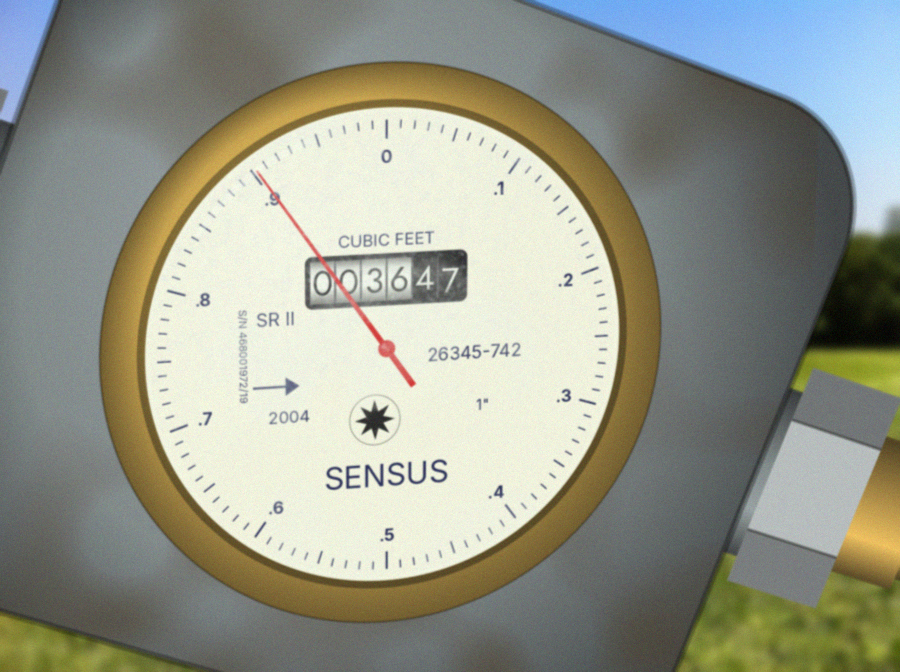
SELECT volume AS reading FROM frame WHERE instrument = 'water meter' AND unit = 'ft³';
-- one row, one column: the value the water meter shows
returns 3646.90 ft³
